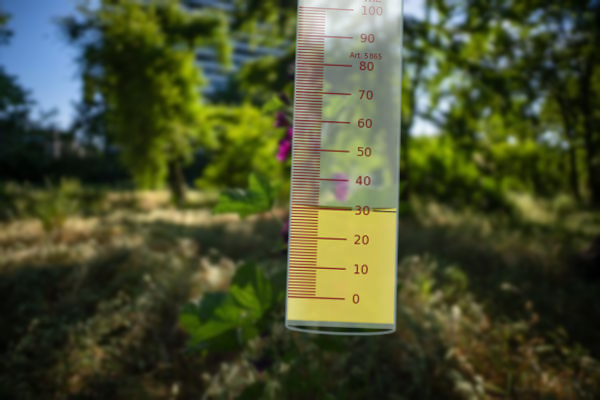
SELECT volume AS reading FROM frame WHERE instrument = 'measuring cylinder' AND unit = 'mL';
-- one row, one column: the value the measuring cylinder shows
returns 30 mL
